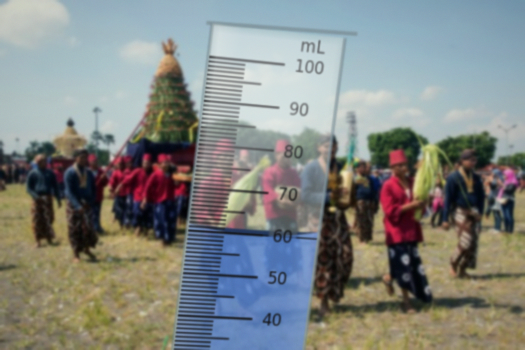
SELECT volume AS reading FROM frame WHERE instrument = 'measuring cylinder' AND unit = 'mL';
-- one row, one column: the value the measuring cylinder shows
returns 60 mL
